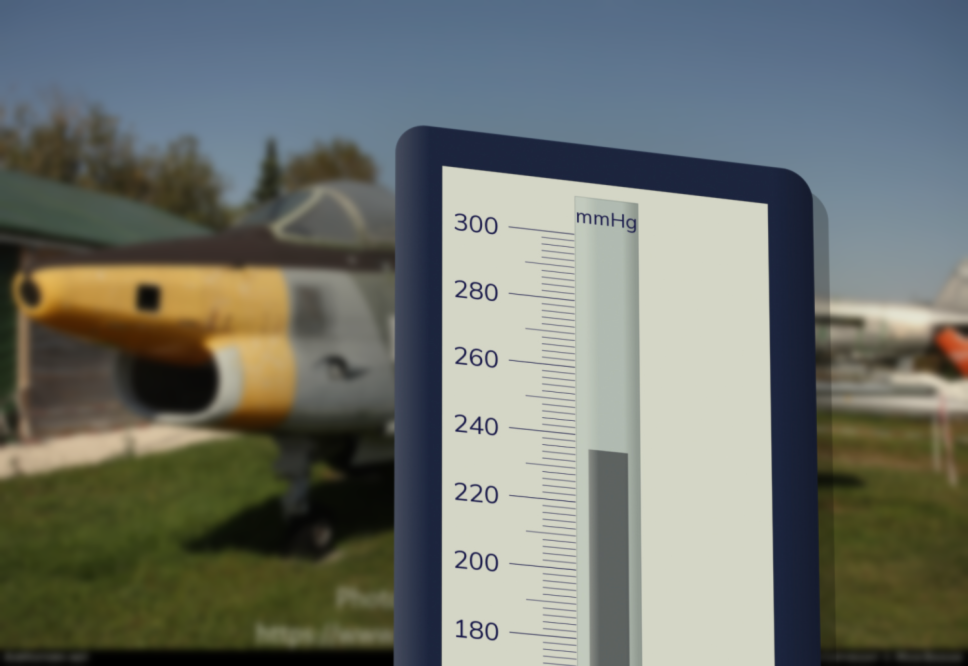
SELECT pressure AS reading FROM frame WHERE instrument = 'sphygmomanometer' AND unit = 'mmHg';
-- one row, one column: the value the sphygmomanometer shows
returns 236 mmHg
